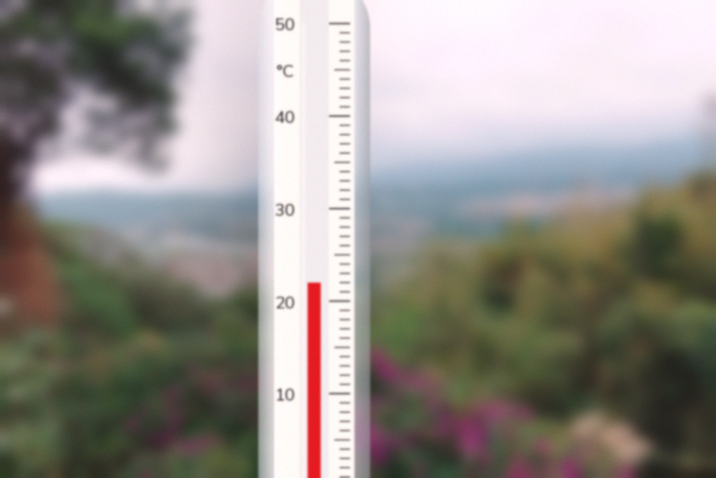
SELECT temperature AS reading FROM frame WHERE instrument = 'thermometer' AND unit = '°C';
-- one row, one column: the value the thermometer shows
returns 22 °C
